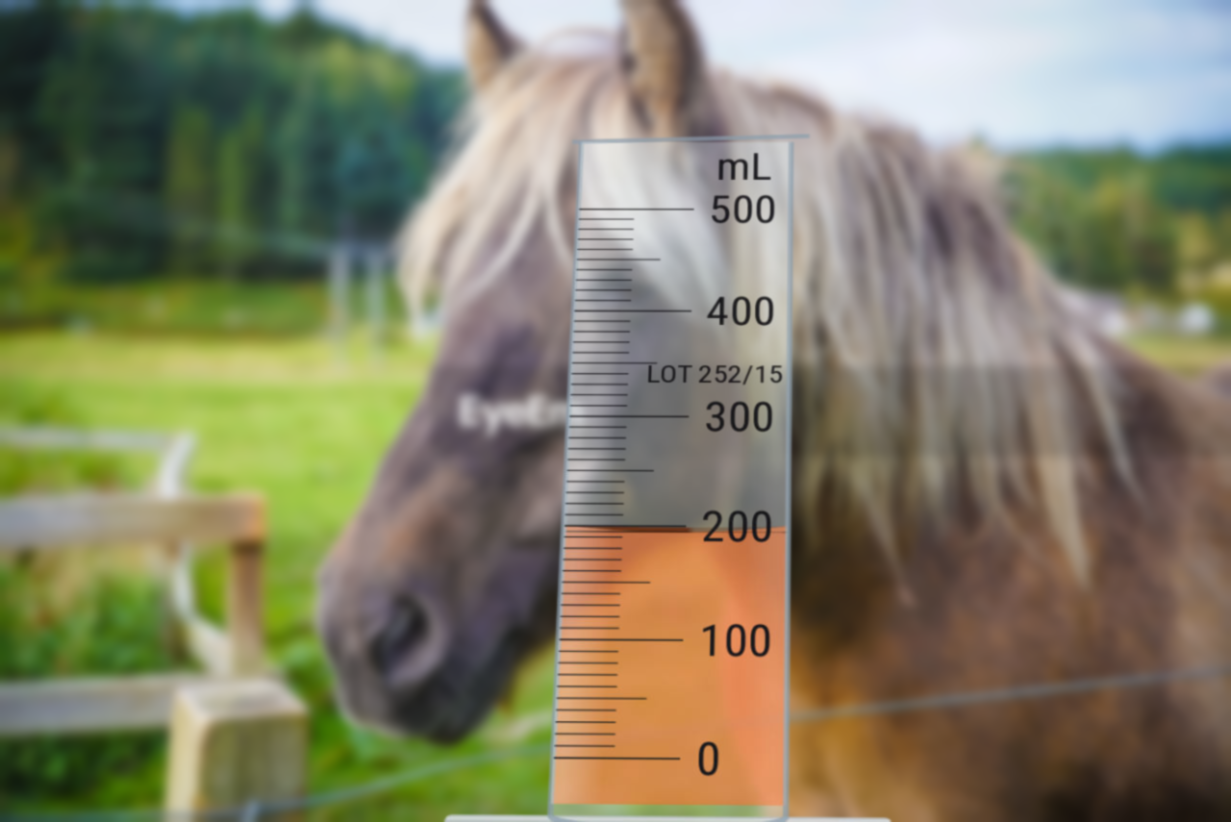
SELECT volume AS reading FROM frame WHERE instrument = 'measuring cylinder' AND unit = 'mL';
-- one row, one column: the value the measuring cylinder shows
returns 195 mL
